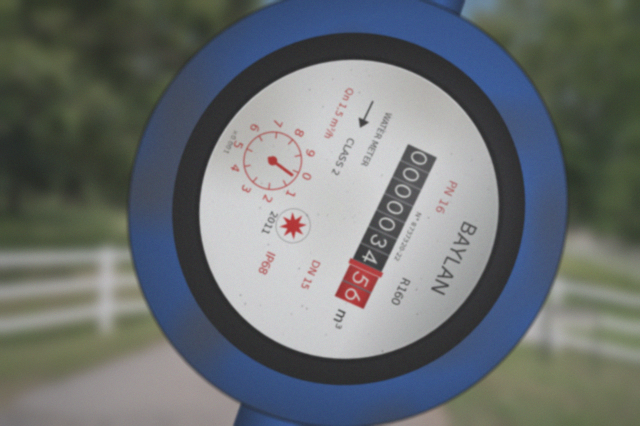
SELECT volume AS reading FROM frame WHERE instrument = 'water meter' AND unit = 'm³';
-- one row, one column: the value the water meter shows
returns 34.560 m³
